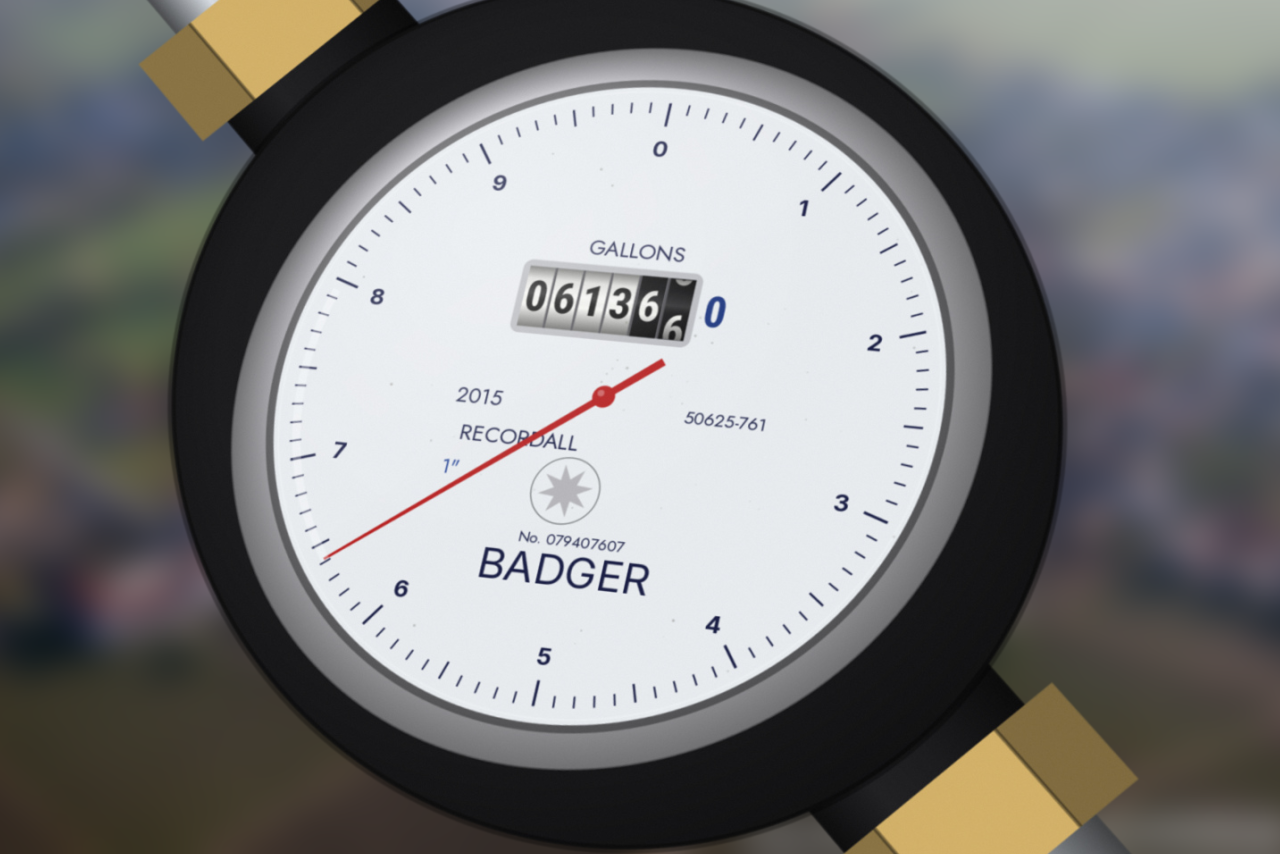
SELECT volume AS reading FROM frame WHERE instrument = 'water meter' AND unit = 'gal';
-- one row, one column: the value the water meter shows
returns 613656.4 gal
